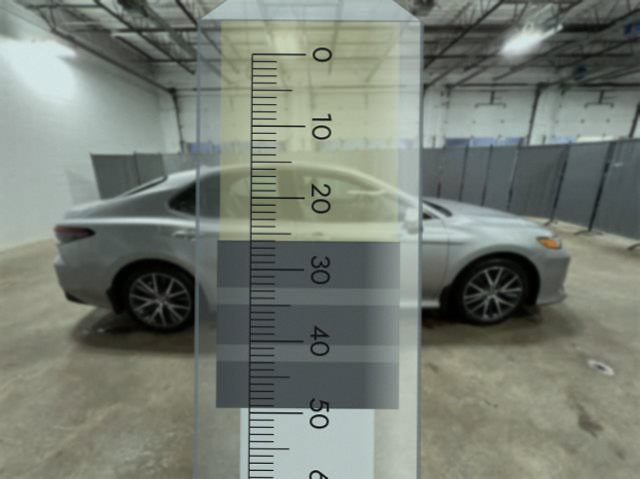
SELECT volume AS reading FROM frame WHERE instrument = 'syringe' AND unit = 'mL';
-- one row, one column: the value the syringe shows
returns 26 mL
